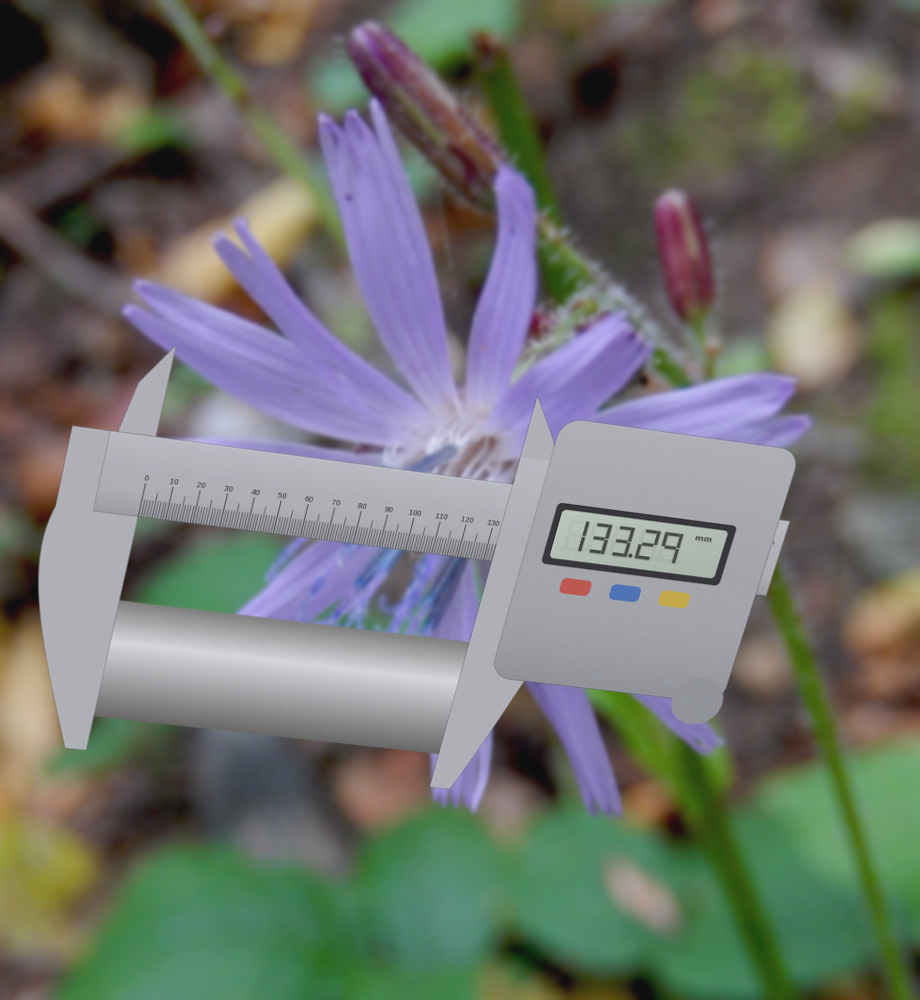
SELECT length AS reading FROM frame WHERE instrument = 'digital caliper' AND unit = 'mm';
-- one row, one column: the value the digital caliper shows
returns 133.29 mm
